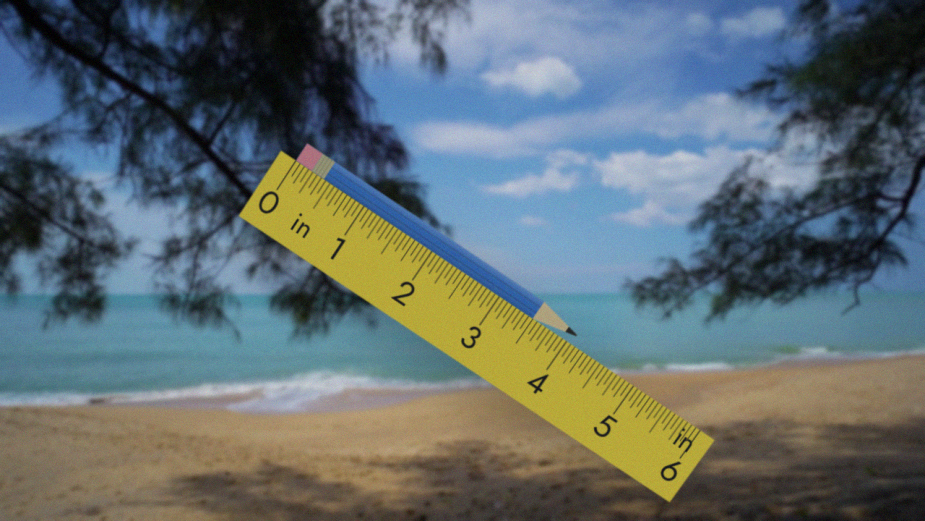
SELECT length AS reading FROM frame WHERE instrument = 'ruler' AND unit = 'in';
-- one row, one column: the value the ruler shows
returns 4.0625 in
